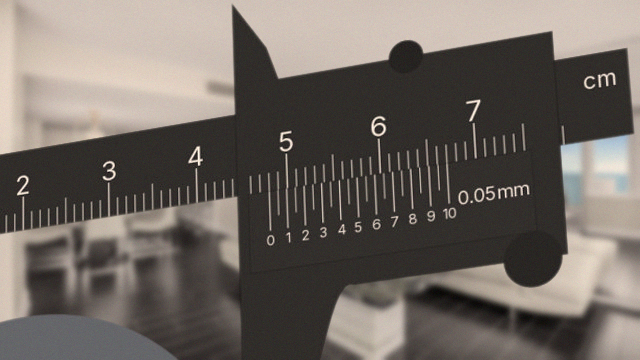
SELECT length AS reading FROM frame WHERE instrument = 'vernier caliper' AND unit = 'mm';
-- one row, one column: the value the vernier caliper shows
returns 48.0 mm
